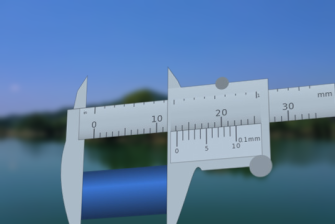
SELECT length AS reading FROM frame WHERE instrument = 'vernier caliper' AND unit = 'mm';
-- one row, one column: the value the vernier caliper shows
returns 13.2 mm
